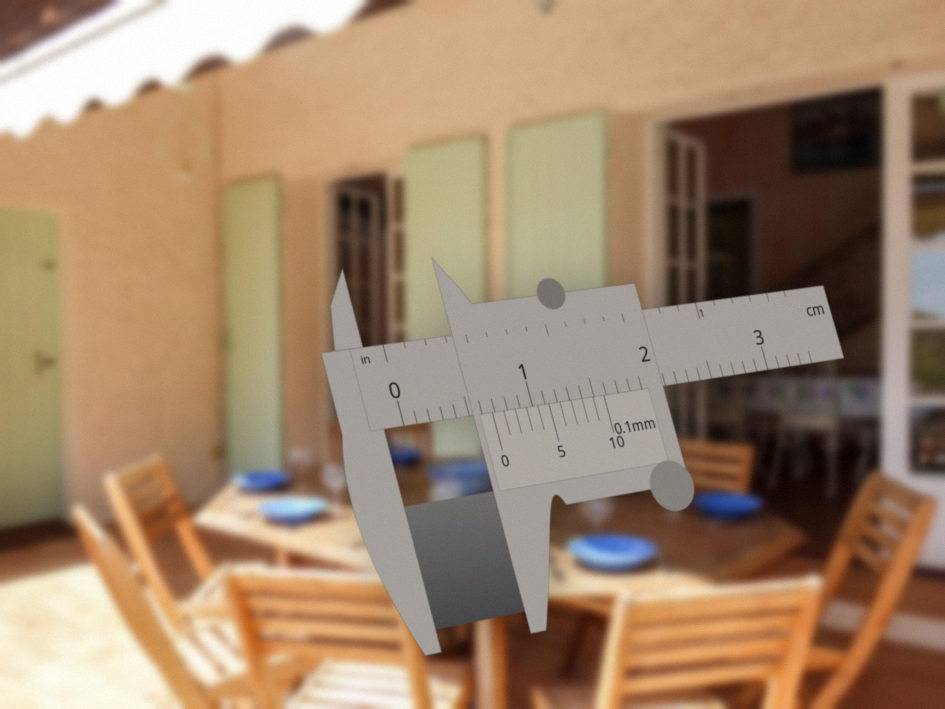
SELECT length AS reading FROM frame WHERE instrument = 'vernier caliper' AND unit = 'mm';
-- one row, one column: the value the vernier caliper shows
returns 6.8 mm
